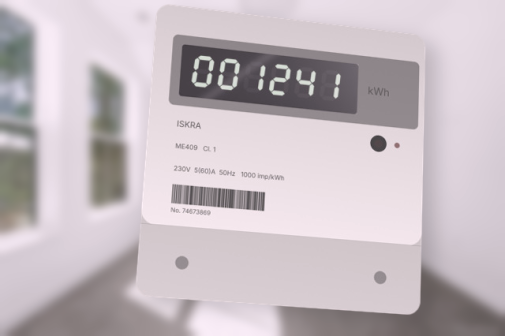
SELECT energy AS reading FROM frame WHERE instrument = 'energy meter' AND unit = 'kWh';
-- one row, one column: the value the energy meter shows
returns 1241 kWh
